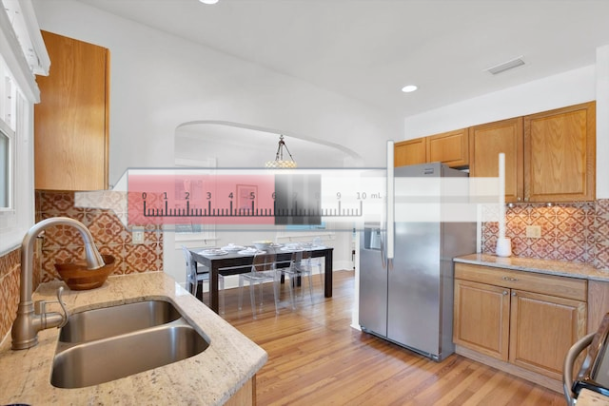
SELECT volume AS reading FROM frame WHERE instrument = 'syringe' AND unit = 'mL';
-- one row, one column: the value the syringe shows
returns 6 mL
